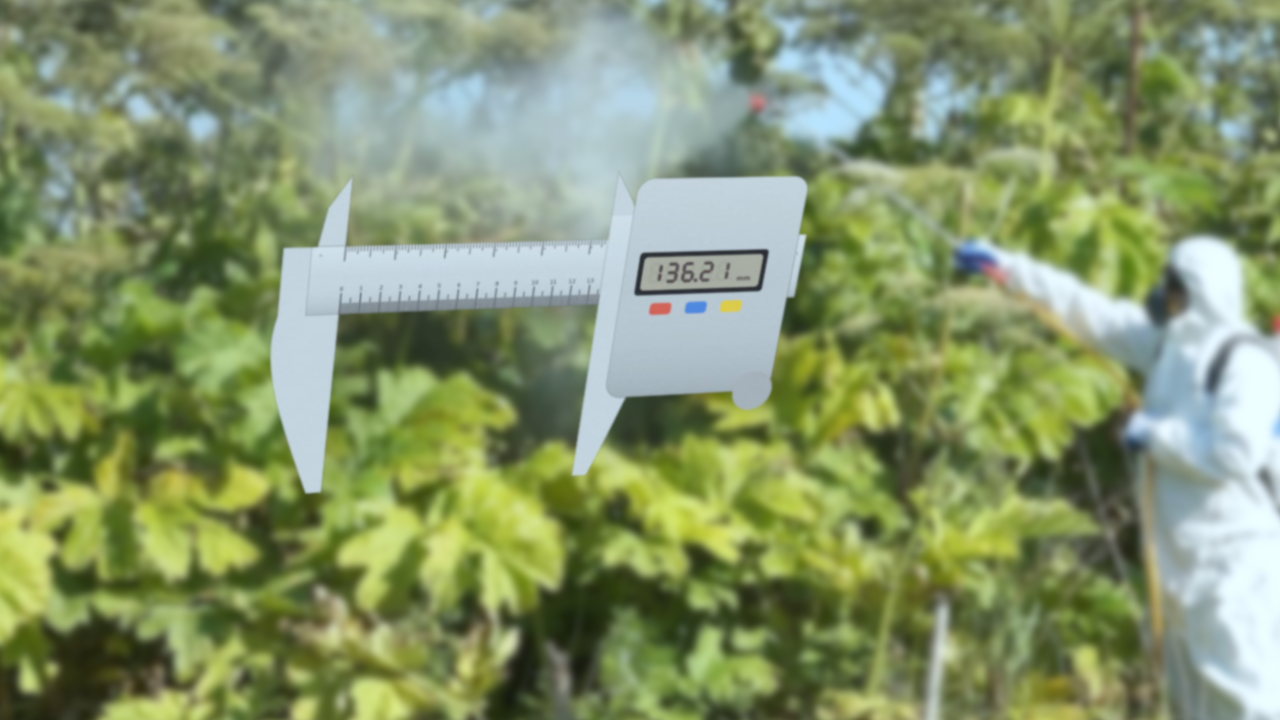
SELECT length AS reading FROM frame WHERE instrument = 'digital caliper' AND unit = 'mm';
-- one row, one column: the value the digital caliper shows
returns 136.21 mm
